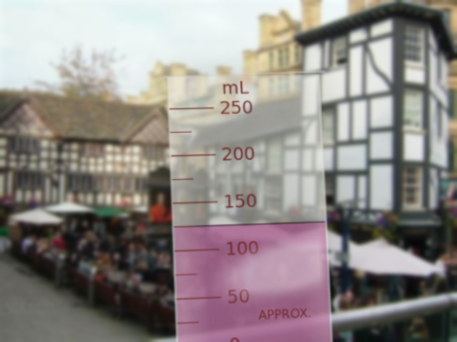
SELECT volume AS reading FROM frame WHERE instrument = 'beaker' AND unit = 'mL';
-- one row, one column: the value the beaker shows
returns 125 mL
